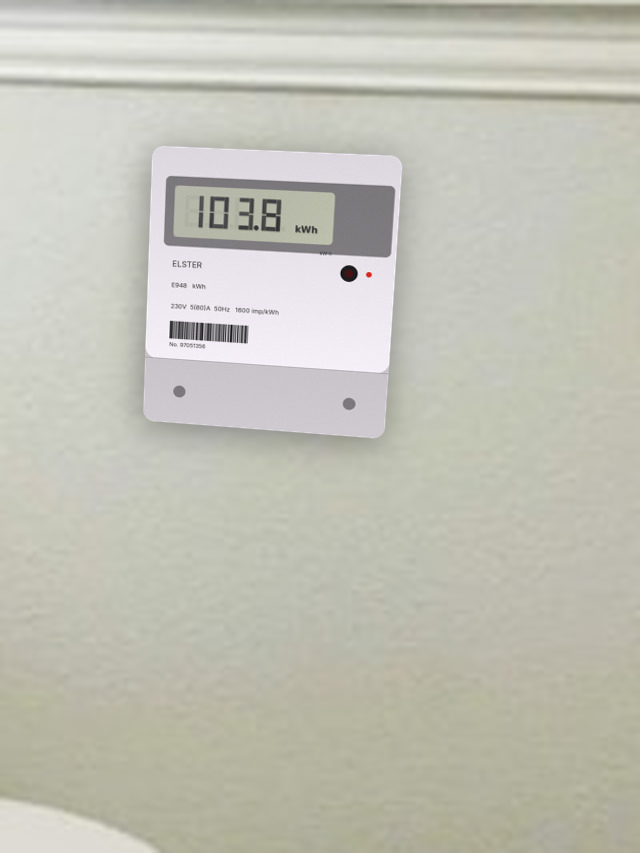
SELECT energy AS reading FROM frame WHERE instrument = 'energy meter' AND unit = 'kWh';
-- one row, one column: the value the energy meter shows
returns 103.8 kWh
